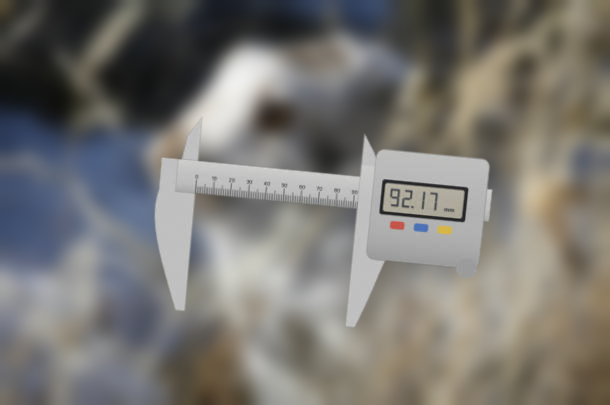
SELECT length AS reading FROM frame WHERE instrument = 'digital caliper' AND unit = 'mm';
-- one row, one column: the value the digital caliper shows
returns 92.17 mm
